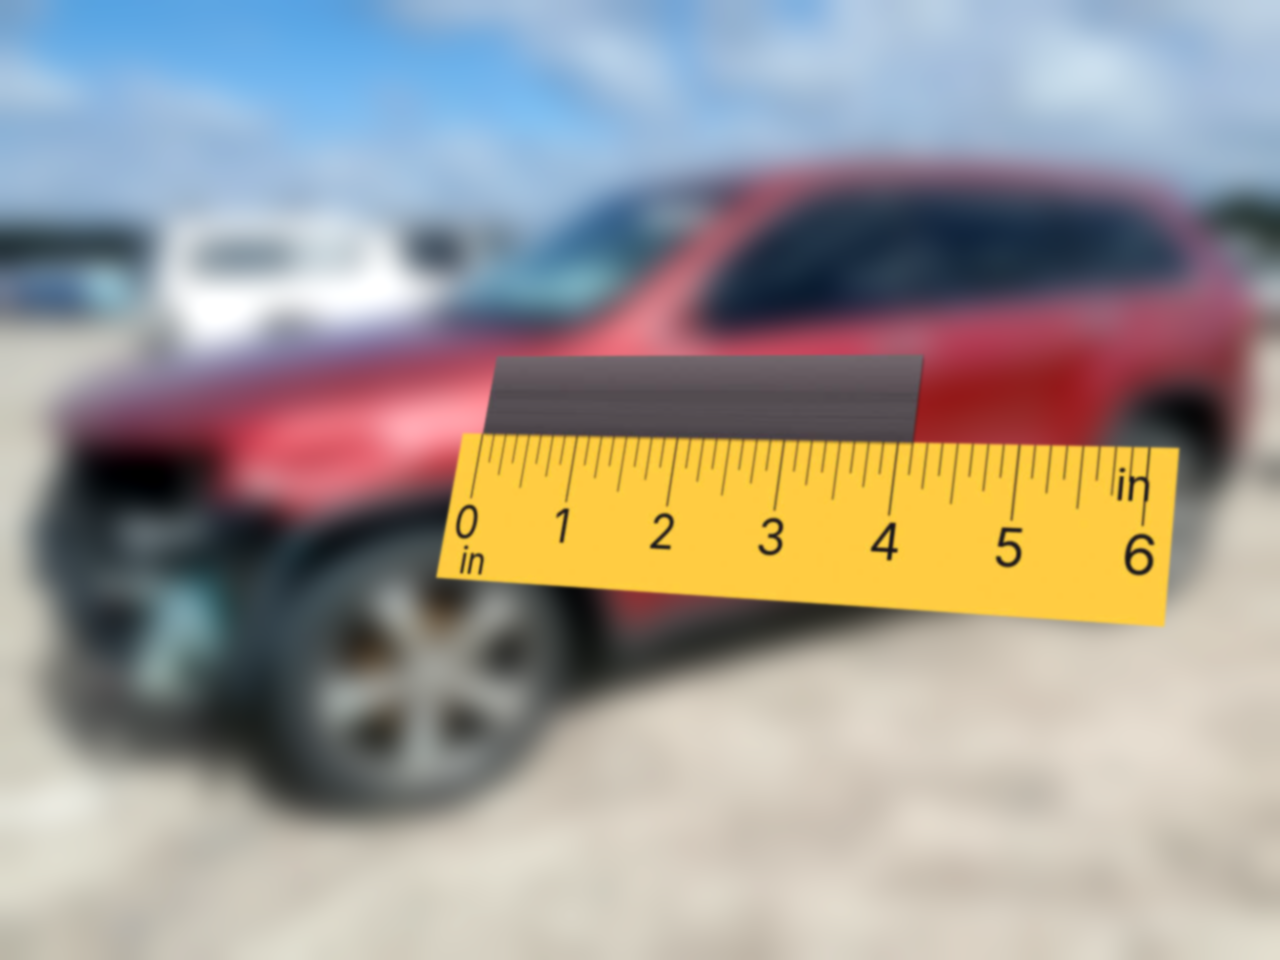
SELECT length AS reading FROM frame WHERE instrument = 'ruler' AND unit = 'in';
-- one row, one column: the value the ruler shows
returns 4.125 in
